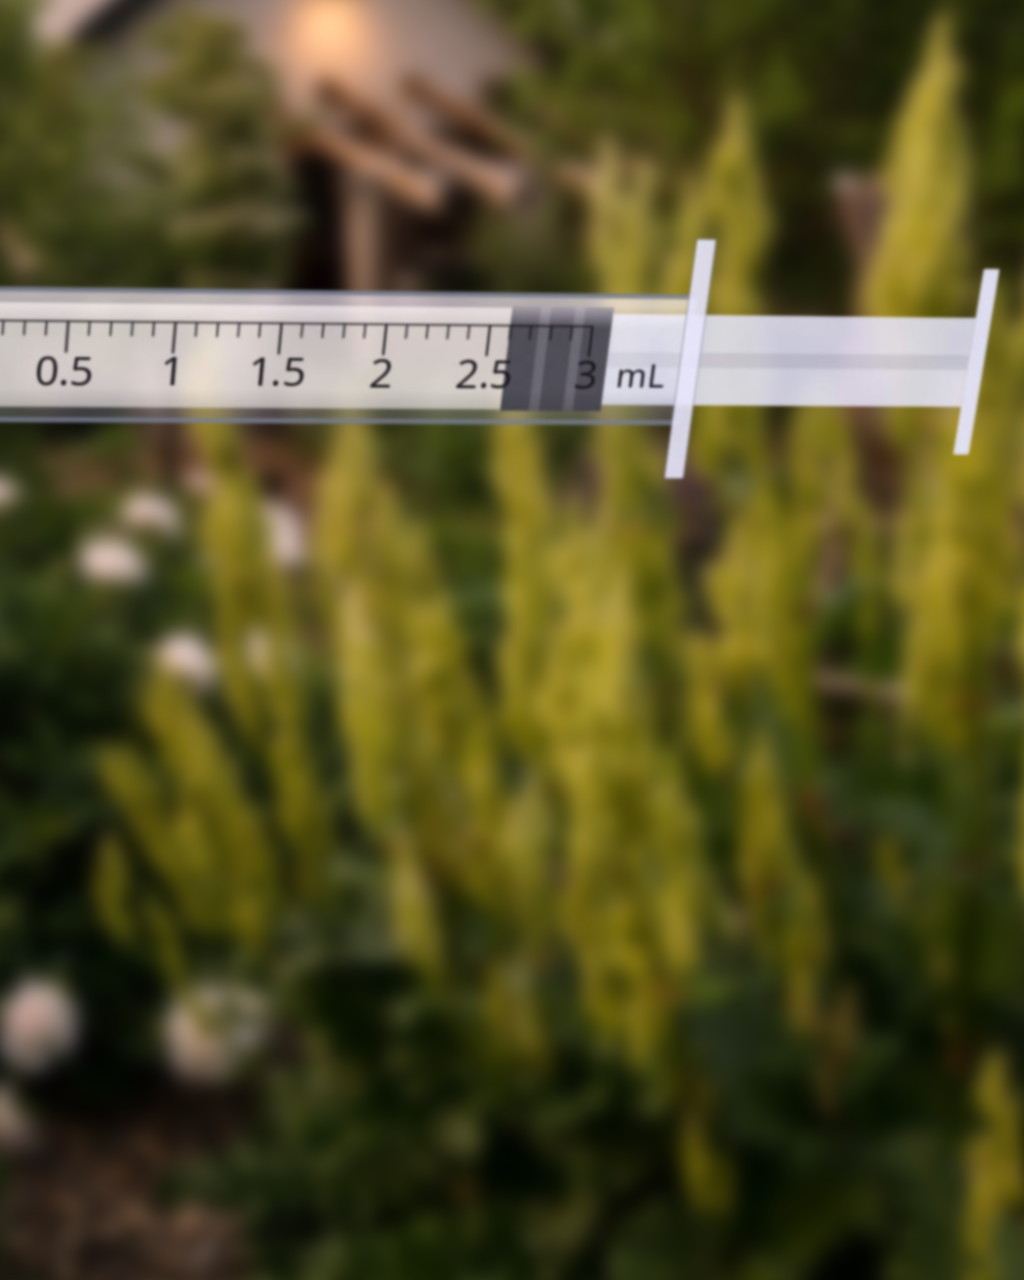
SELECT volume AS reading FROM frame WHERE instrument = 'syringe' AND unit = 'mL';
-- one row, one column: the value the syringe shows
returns 2.6 mL
